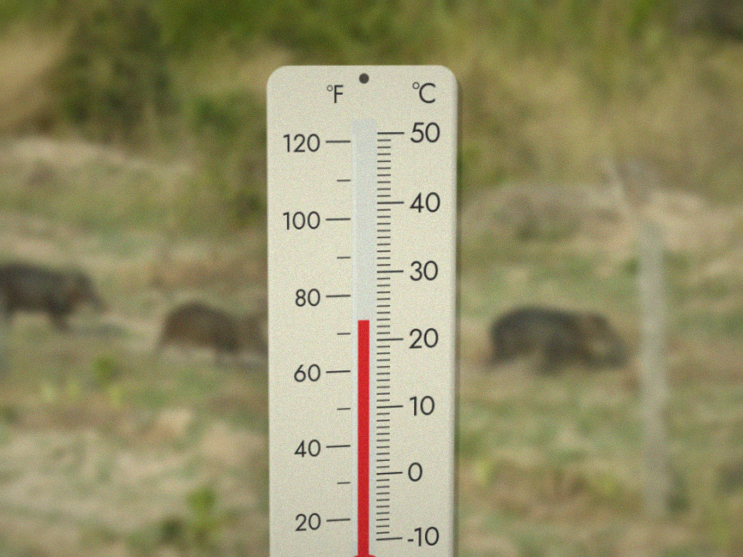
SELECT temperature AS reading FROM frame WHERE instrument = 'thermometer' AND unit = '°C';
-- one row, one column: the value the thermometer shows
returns 23 °C
